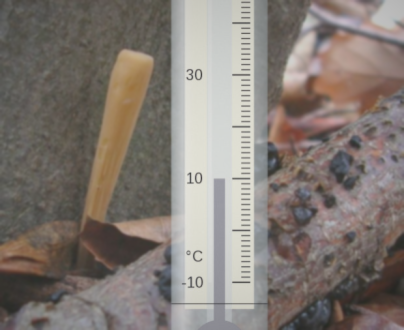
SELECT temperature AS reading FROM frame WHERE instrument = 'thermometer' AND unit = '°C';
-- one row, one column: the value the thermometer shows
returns 10 °C
